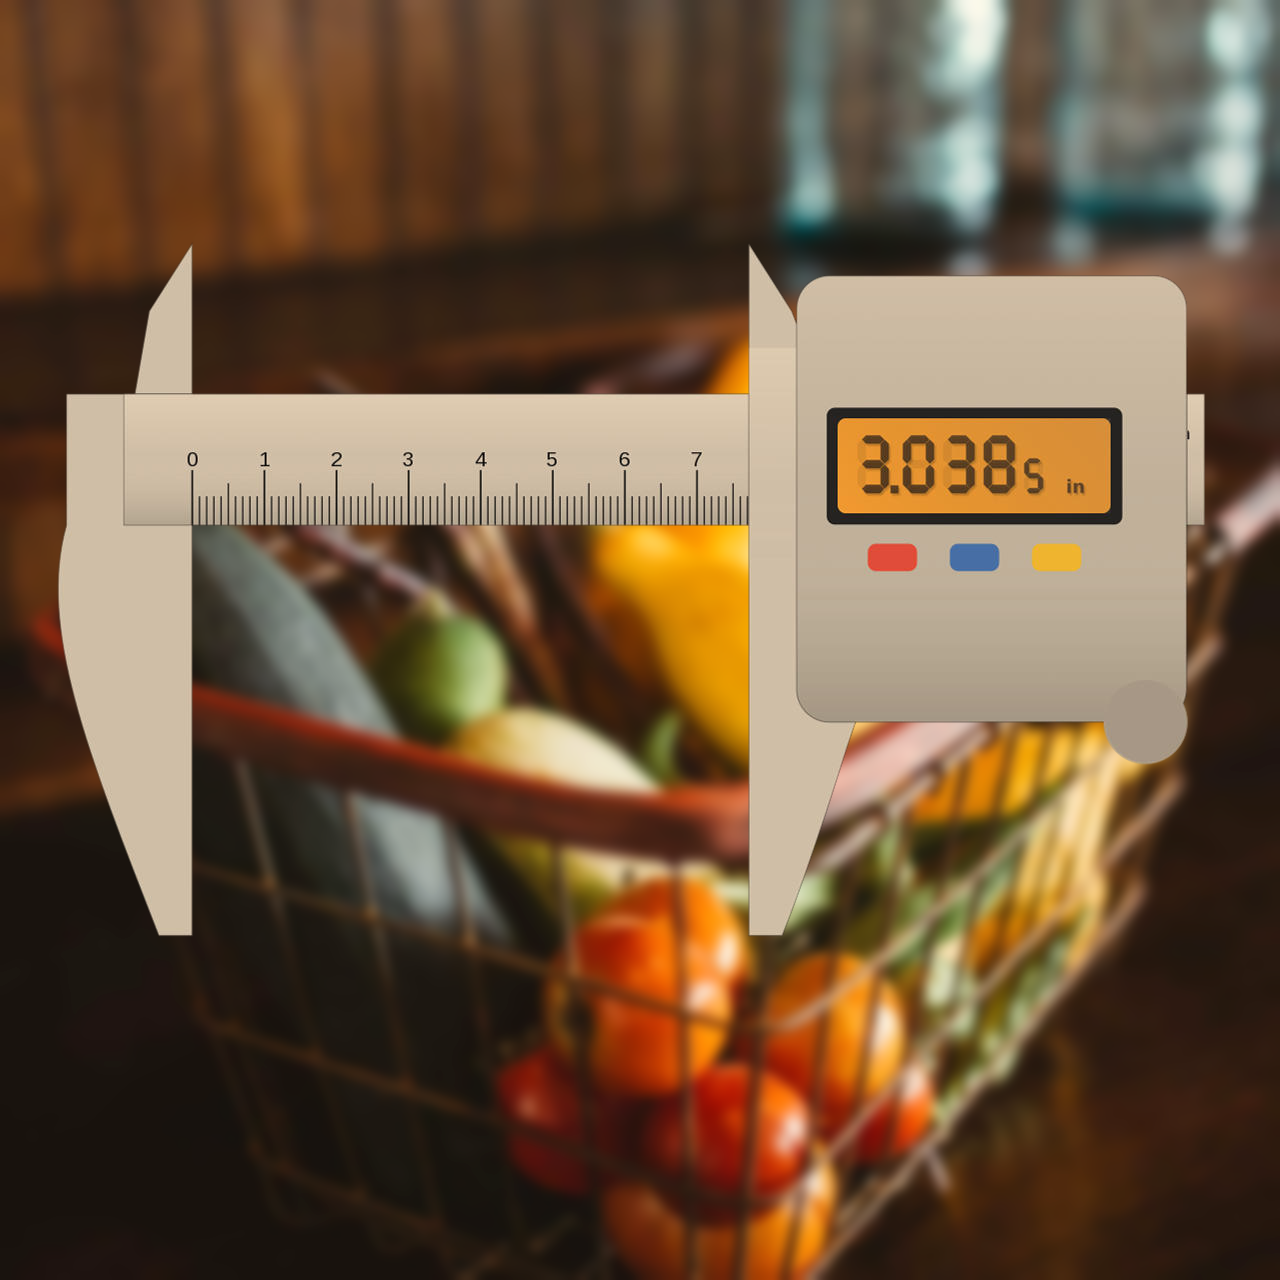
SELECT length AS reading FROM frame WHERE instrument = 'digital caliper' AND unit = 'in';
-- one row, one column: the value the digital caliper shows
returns 3.0385 in
